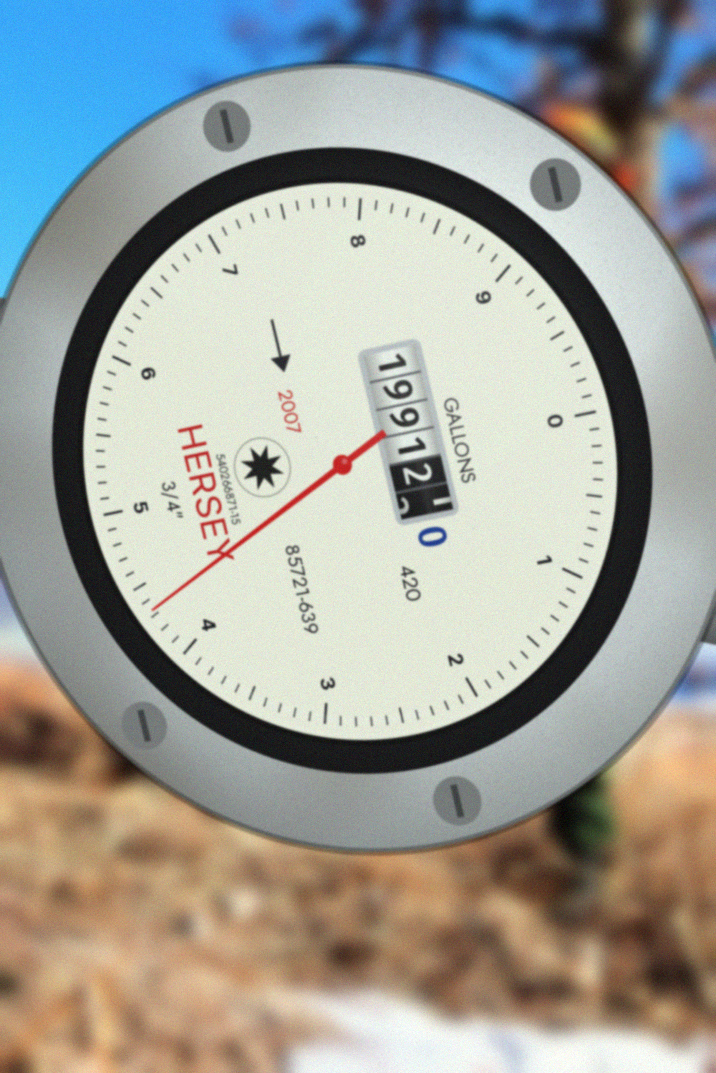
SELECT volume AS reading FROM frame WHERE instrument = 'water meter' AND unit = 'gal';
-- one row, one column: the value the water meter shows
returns 1991214.3 gal
